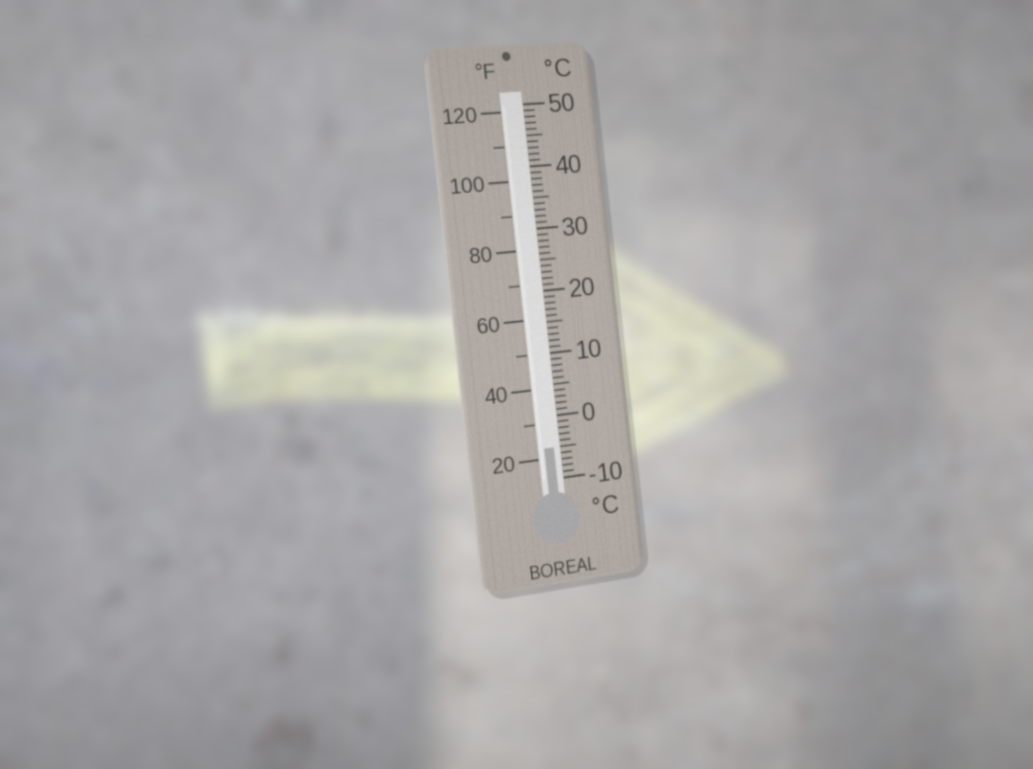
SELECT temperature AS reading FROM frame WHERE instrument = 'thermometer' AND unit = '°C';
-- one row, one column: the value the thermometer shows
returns -5 °C
